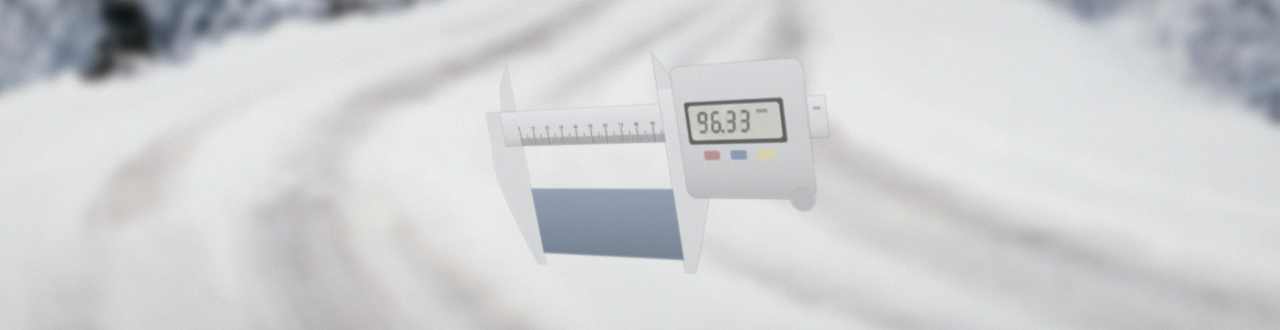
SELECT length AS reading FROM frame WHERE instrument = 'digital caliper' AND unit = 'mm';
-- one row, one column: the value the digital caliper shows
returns 96.33 mm
